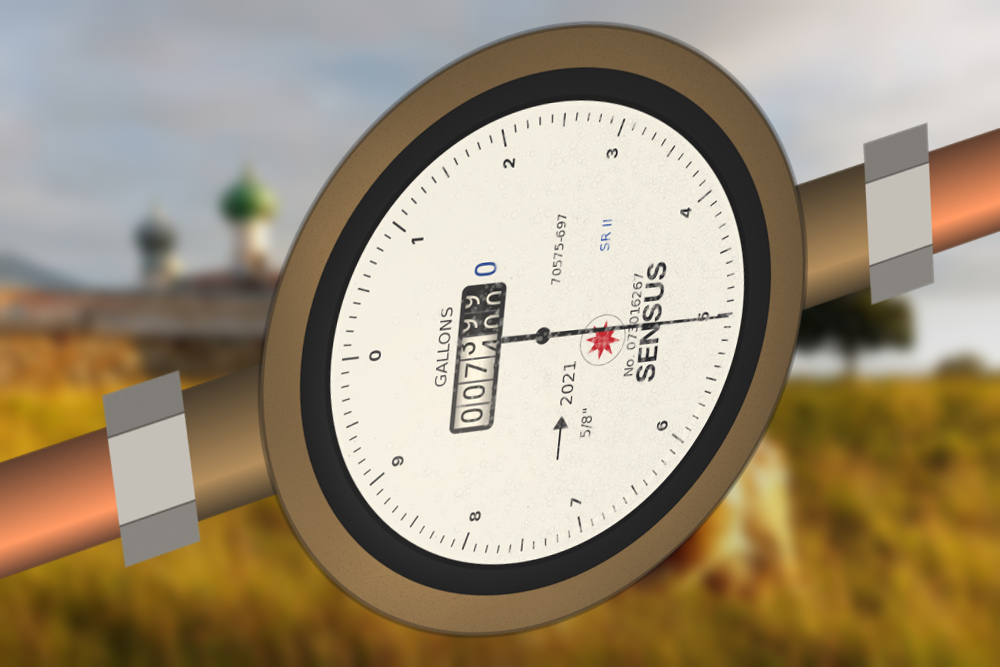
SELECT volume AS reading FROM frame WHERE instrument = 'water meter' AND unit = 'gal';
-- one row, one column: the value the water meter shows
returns 73995.0 gal
